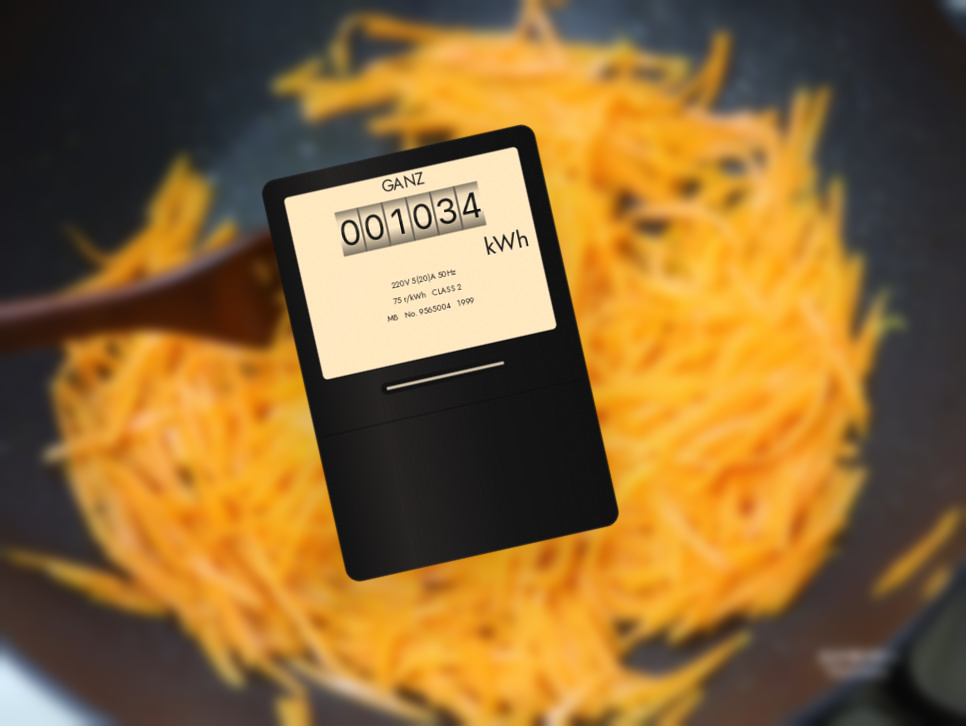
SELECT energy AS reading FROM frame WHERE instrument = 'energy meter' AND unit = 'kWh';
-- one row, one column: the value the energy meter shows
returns 1034 kWh
